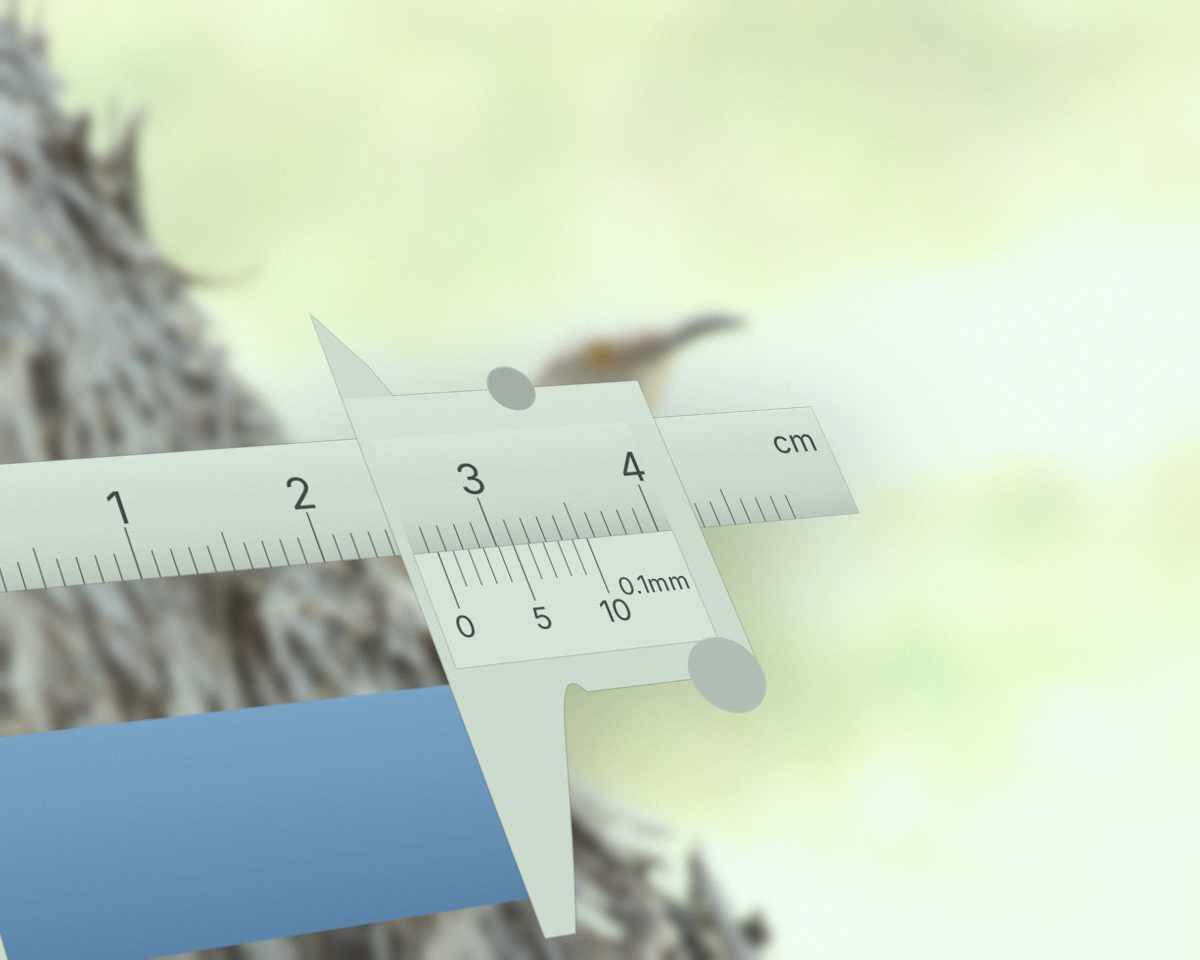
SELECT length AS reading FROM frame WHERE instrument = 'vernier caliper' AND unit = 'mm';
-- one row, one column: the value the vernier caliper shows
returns 26.5 mm
